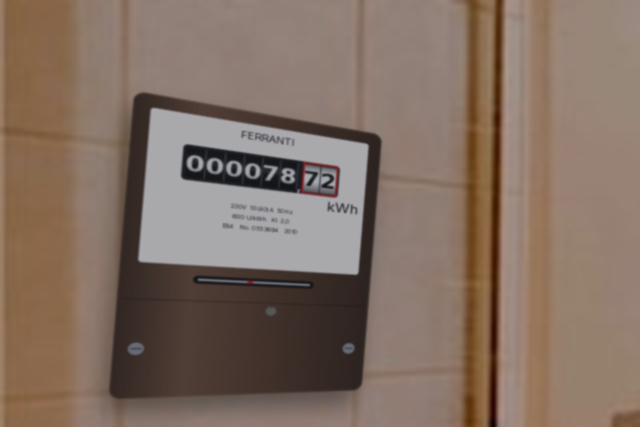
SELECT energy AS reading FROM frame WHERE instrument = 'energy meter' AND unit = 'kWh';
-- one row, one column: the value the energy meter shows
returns 78.72 kWh
